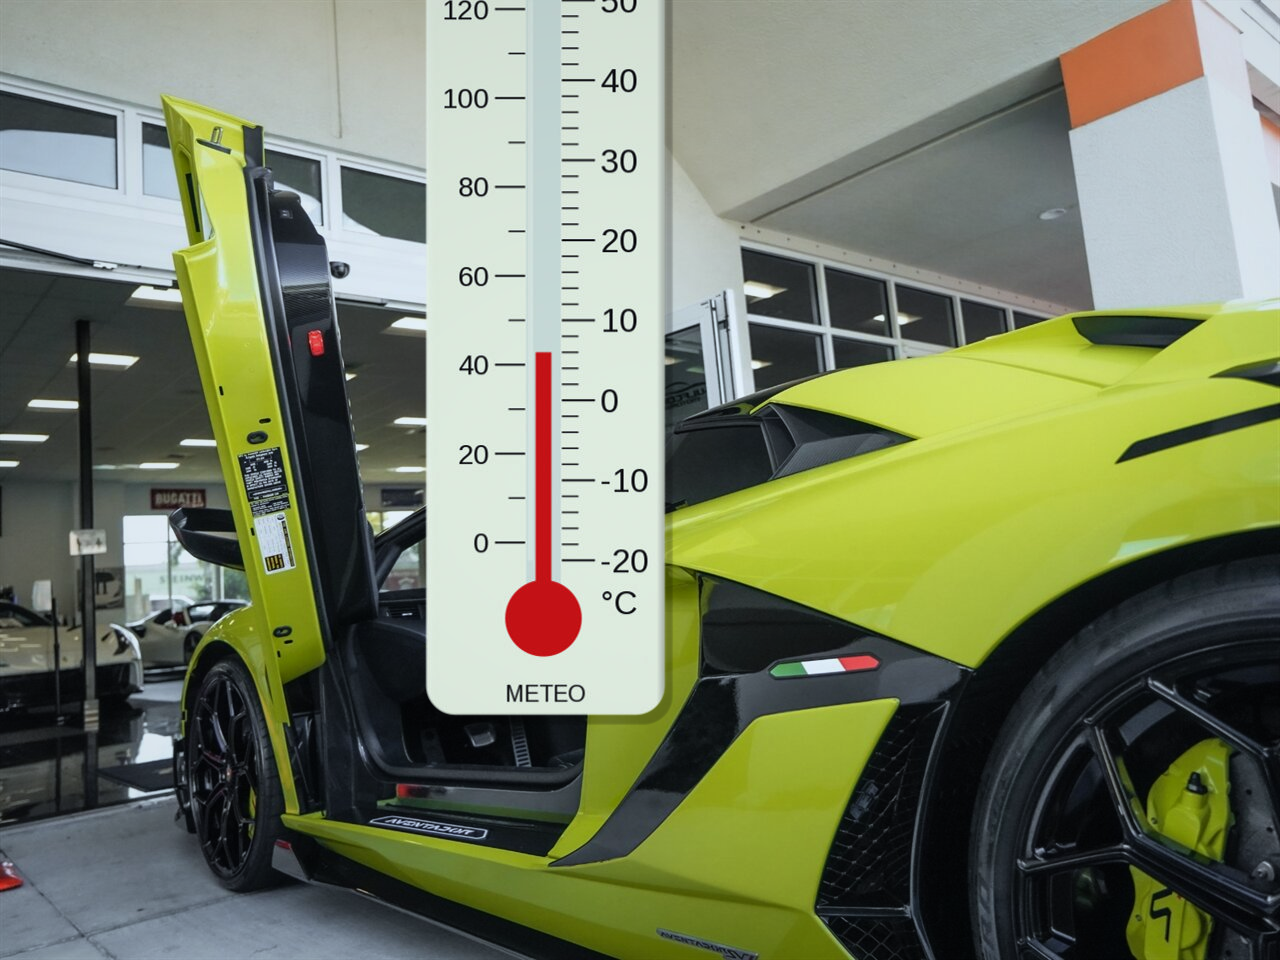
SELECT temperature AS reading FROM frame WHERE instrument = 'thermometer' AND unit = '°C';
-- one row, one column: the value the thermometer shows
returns 6 °C
